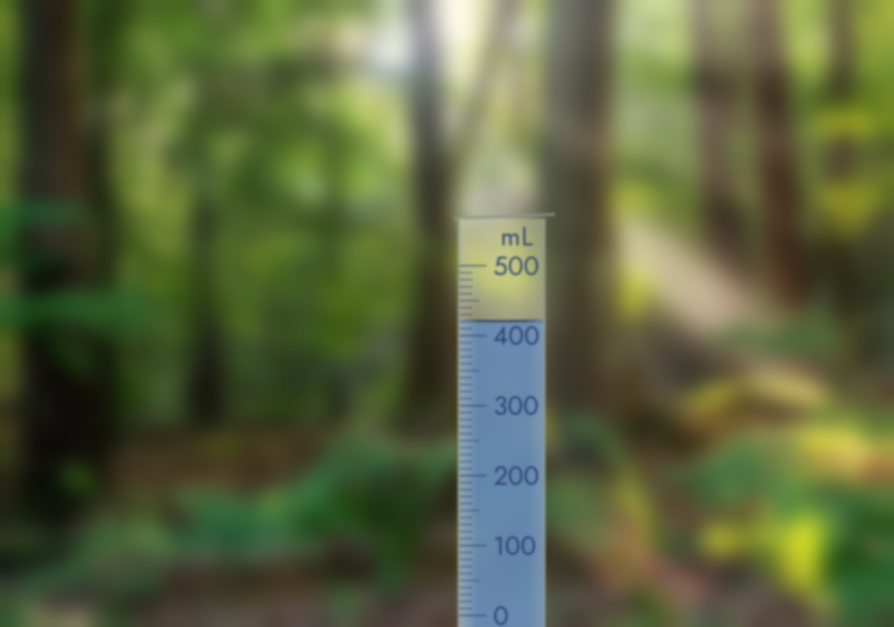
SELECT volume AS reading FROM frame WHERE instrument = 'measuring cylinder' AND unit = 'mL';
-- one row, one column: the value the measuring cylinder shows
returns 420 mL
